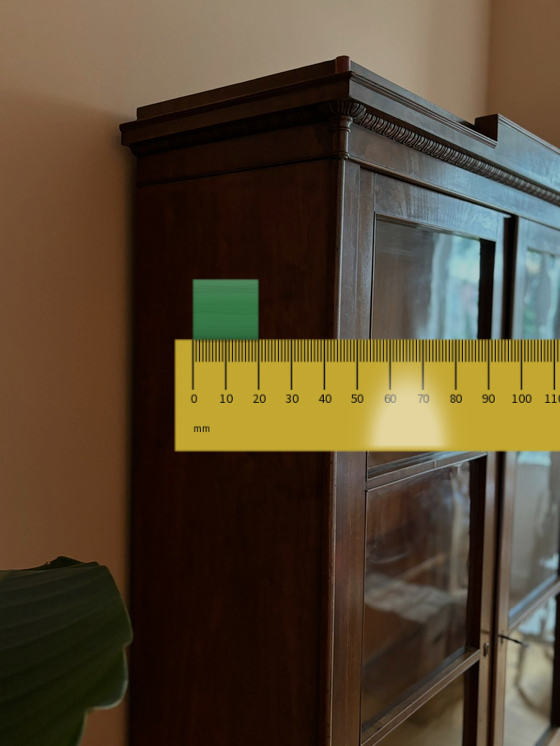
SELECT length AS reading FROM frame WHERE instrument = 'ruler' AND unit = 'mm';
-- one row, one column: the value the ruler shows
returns 20 mm
